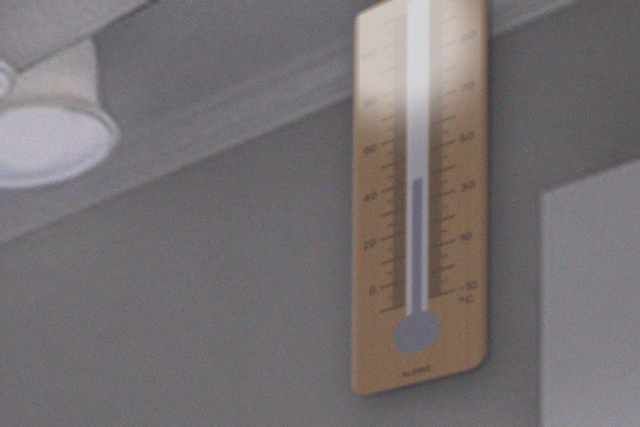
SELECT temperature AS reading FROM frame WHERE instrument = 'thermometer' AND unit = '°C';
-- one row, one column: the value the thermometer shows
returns 40 °C
